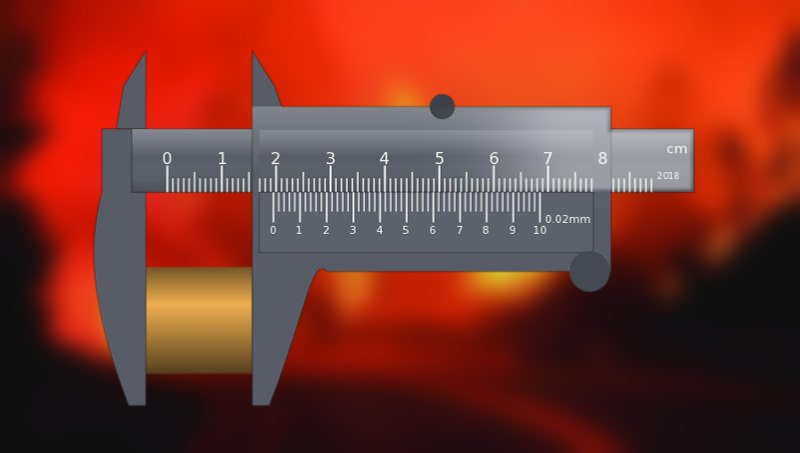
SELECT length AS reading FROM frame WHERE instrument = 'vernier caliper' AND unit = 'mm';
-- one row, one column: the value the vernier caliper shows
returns 19.5 mm
